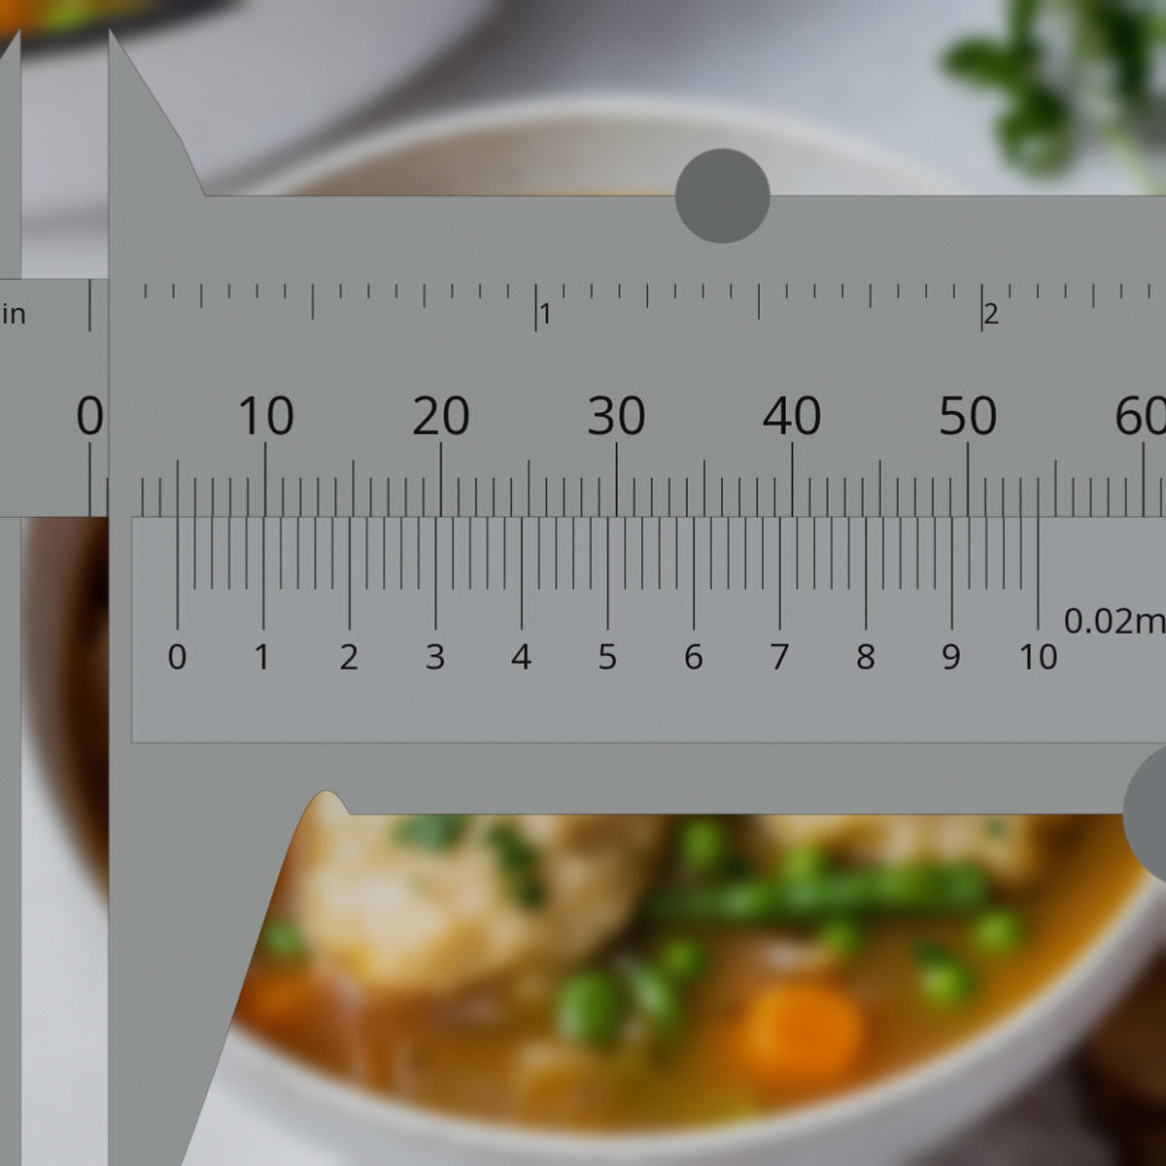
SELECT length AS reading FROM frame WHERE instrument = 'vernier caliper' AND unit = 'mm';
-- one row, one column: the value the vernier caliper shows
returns 5.0 mm
